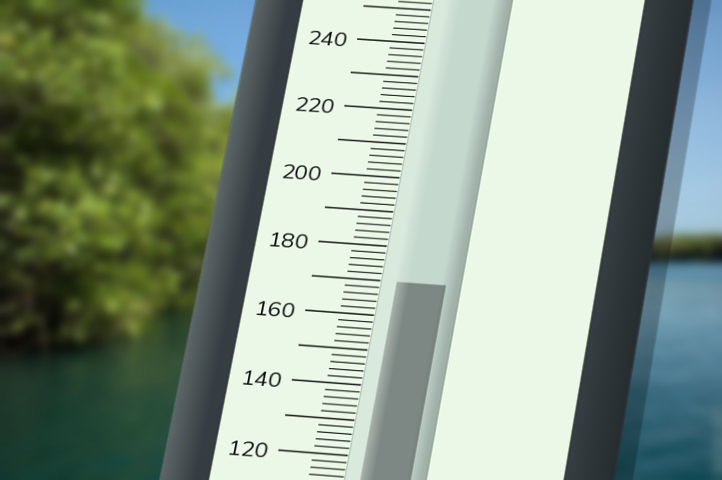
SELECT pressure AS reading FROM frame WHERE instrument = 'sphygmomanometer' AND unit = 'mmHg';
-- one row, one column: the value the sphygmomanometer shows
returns 170 mmHg
